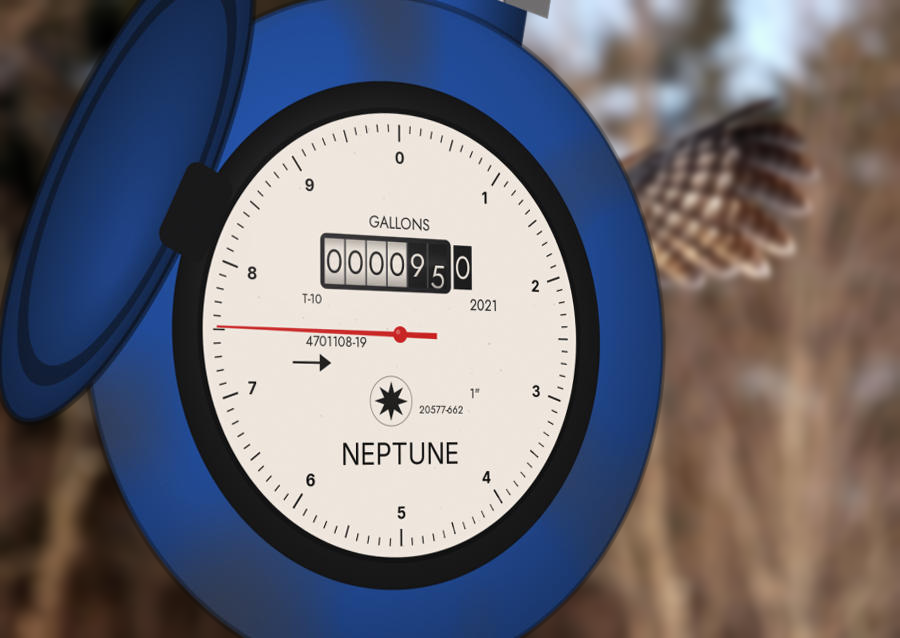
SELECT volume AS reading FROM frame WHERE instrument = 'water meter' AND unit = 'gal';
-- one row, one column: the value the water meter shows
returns 947.5 gal
